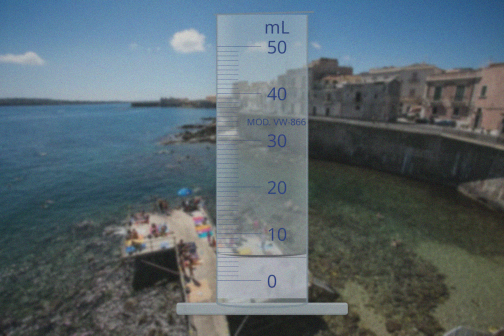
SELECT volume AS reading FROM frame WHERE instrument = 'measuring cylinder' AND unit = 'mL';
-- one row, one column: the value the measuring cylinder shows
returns 5 mL
